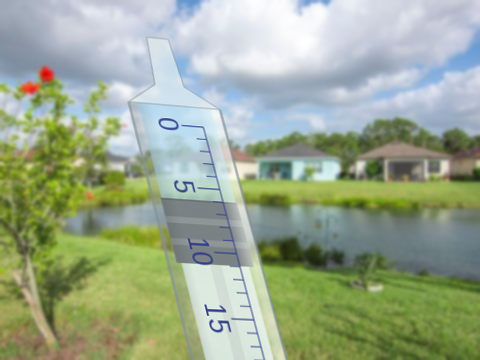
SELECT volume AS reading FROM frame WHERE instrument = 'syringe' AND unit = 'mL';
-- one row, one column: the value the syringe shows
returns 6 mL
